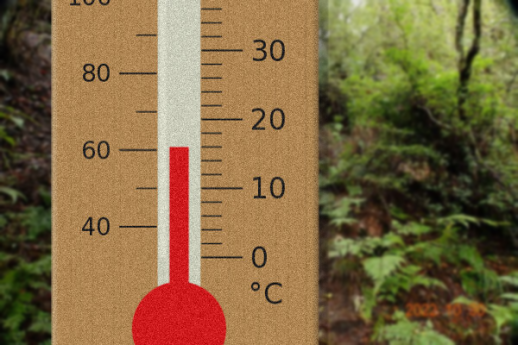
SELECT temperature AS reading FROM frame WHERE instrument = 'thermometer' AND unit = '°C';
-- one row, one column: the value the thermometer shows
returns 16 °C
